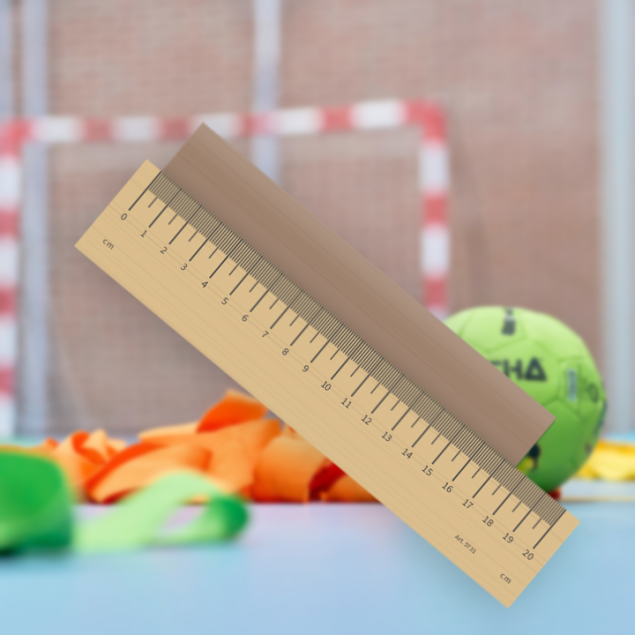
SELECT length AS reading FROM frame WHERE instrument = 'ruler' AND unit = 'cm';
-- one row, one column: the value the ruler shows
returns 17.5 cm
